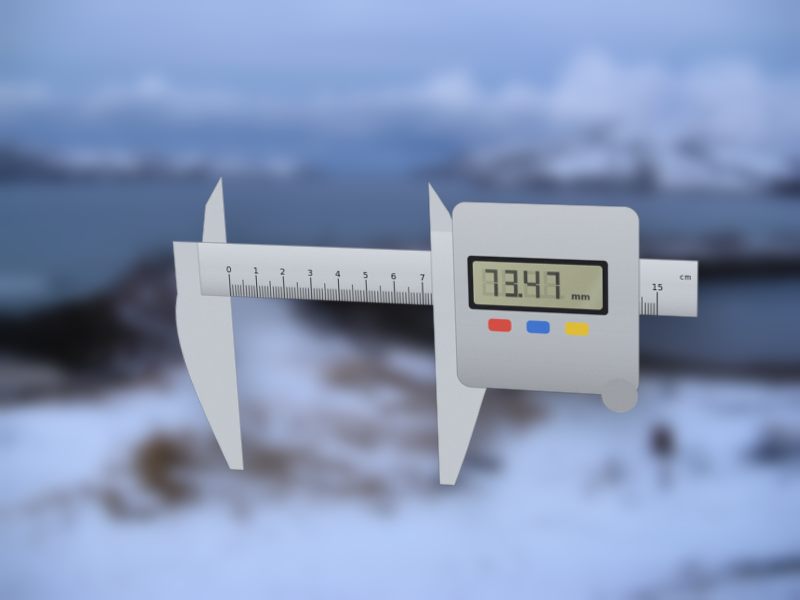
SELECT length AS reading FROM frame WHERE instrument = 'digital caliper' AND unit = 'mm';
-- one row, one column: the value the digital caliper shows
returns 73.47 mm
